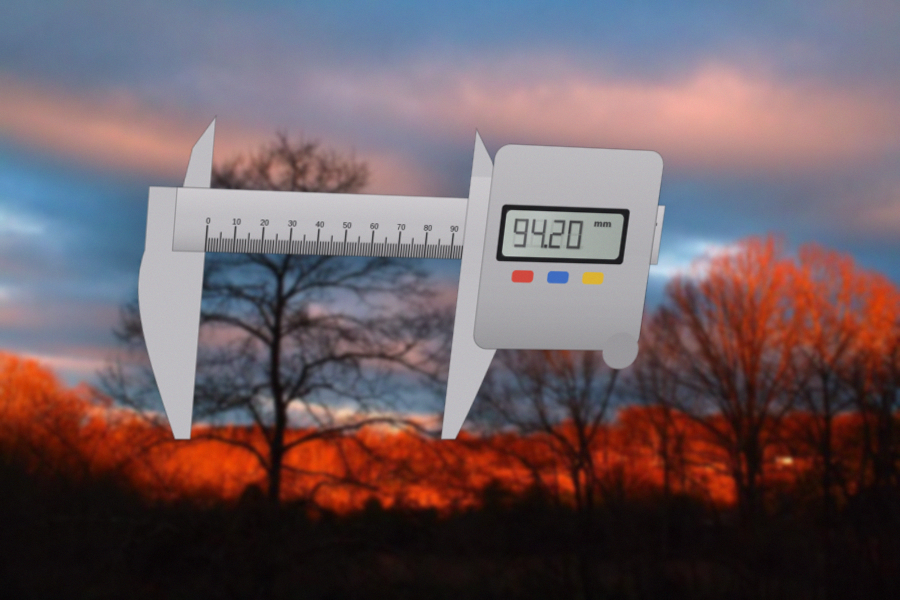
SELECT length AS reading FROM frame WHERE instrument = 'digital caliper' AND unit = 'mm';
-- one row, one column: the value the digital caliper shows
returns 94.20 mm
